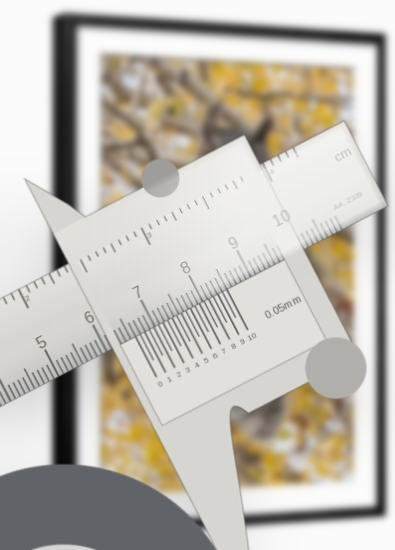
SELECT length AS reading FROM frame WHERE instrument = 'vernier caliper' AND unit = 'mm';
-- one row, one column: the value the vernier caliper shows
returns 66.0 mm
